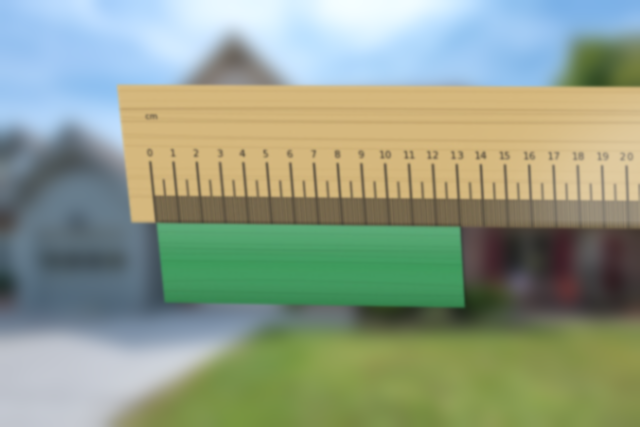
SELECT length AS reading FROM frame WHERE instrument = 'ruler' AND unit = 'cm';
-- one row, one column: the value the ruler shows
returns 13 cm
